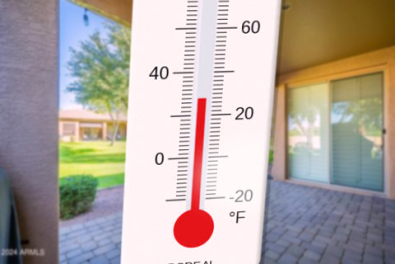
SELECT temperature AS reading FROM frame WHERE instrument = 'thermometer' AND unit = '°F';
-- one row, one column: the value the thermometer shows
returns 28 °F
